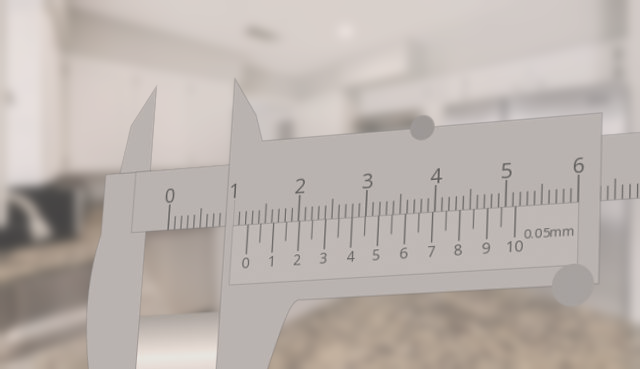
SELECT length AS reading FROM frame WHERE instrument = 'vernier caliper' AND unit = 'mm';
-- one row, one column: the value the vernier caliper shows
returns 12.4 mm
